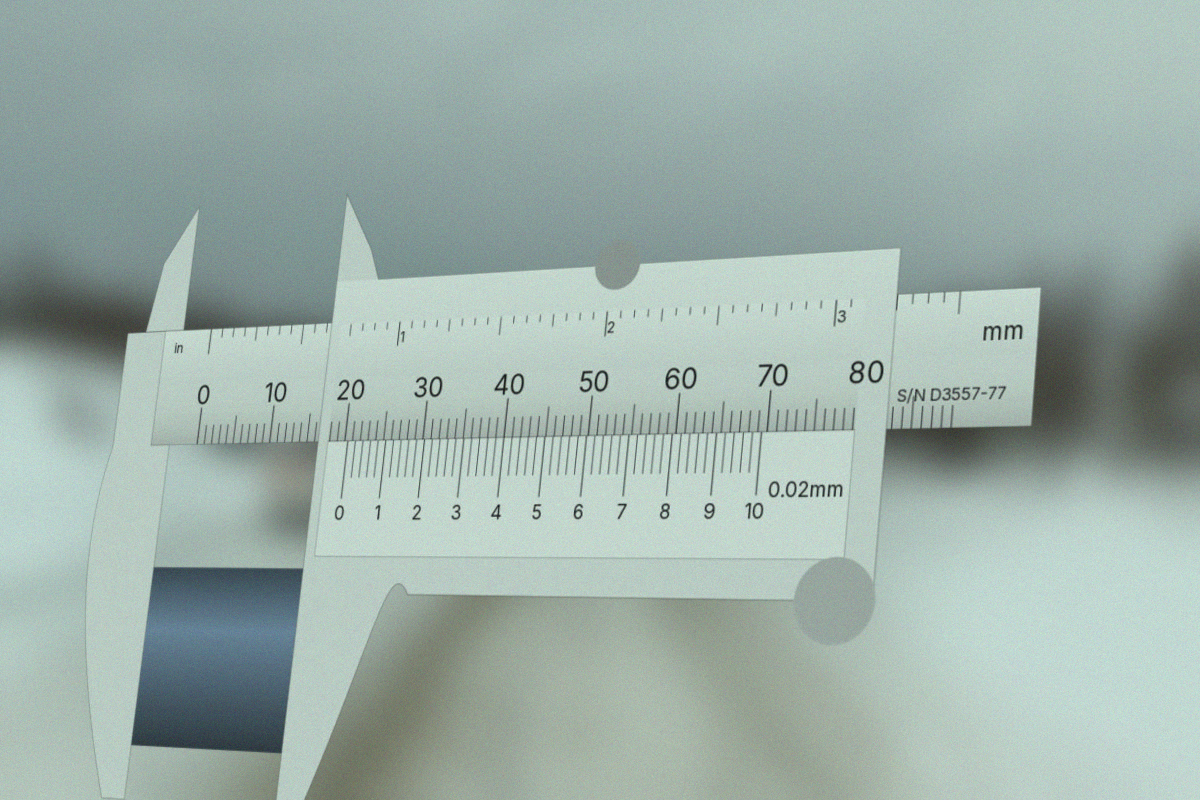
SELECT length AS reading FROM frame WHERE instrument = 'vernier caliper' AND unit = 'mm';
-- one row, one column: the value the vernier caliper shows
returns 20.4 mm
